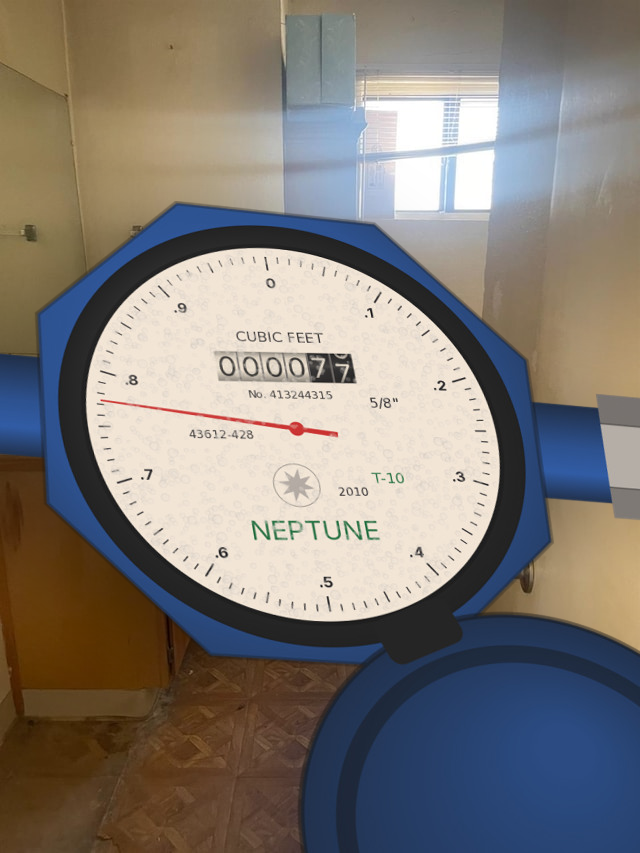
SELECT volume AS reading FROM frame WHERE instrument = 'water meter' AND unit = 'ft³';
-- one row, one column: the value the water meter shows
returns 76.77 ft³
